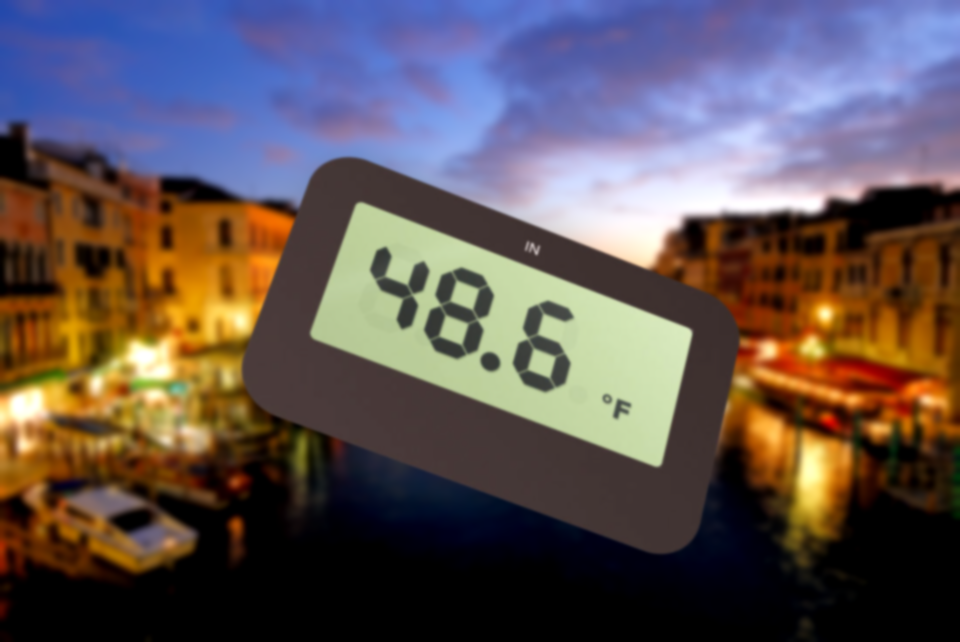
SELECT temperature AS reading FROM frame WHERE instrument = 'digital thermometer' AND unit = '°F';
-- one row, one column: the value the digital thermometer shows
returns 48.6 °F
